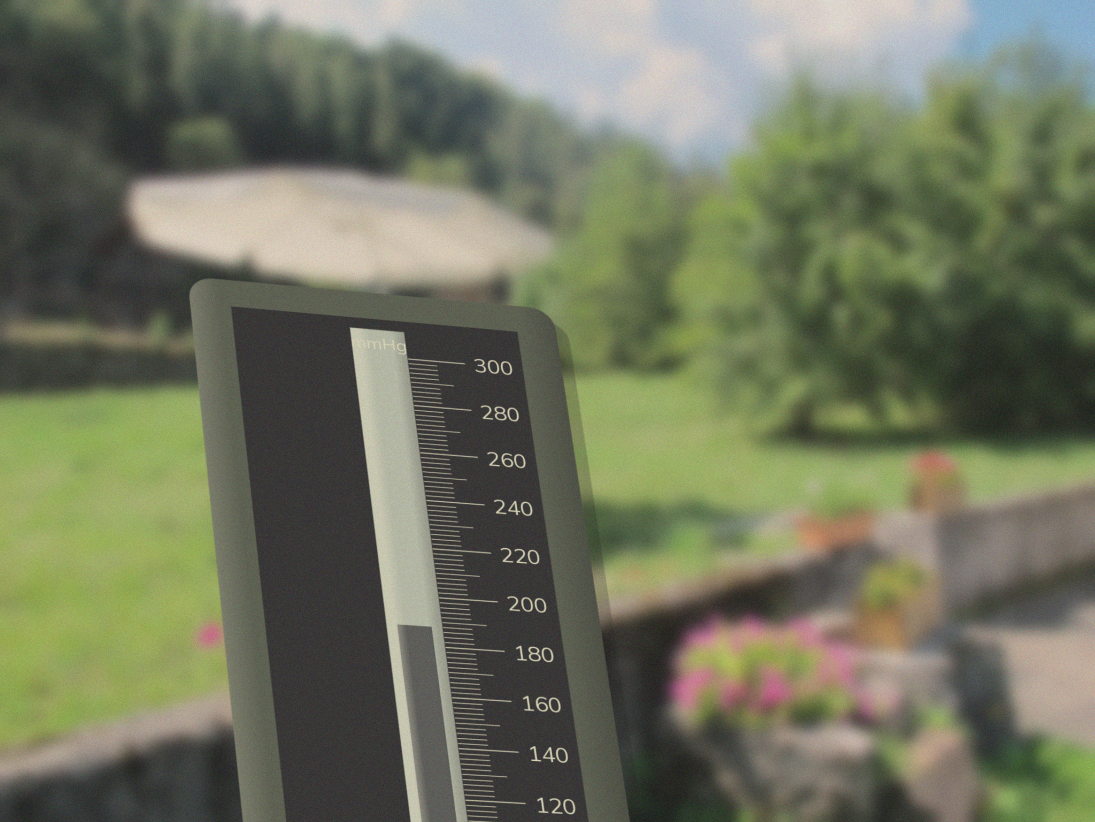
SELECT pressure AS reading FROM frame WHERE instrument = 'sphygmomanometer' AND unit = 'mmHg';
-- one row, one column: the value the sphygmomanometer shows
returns 188 mmHg
